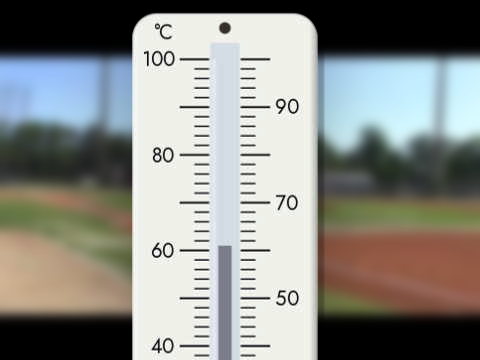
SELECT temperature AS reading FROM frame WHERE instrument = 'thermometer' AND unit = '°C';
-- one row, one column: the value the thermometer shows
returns 61 °C
